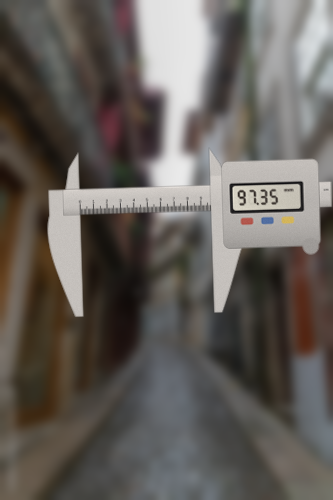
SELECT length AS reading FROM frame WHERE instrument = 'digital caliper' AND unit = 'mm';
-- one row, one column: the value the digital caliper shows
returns 97.35 mm
